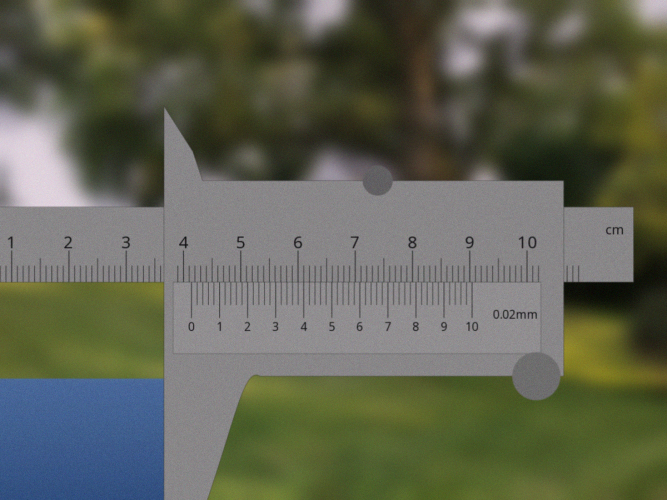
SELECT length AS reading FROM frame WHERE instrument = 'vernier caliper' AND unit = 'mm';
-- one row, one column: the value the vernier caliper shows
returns 41.4 mm
